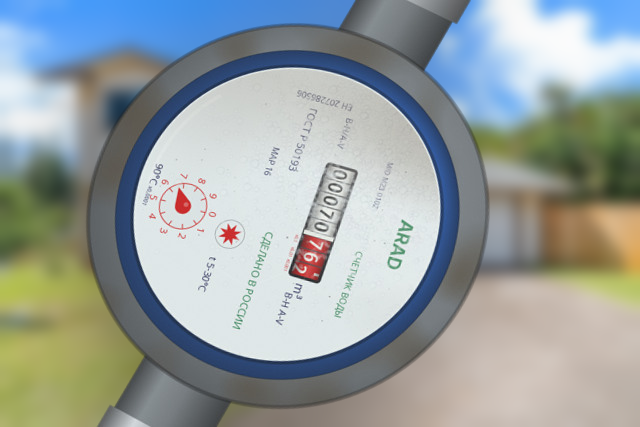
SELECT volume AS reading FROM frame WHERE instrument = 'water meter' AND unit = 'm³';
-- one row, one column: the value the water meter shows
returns 70.7616 m³
